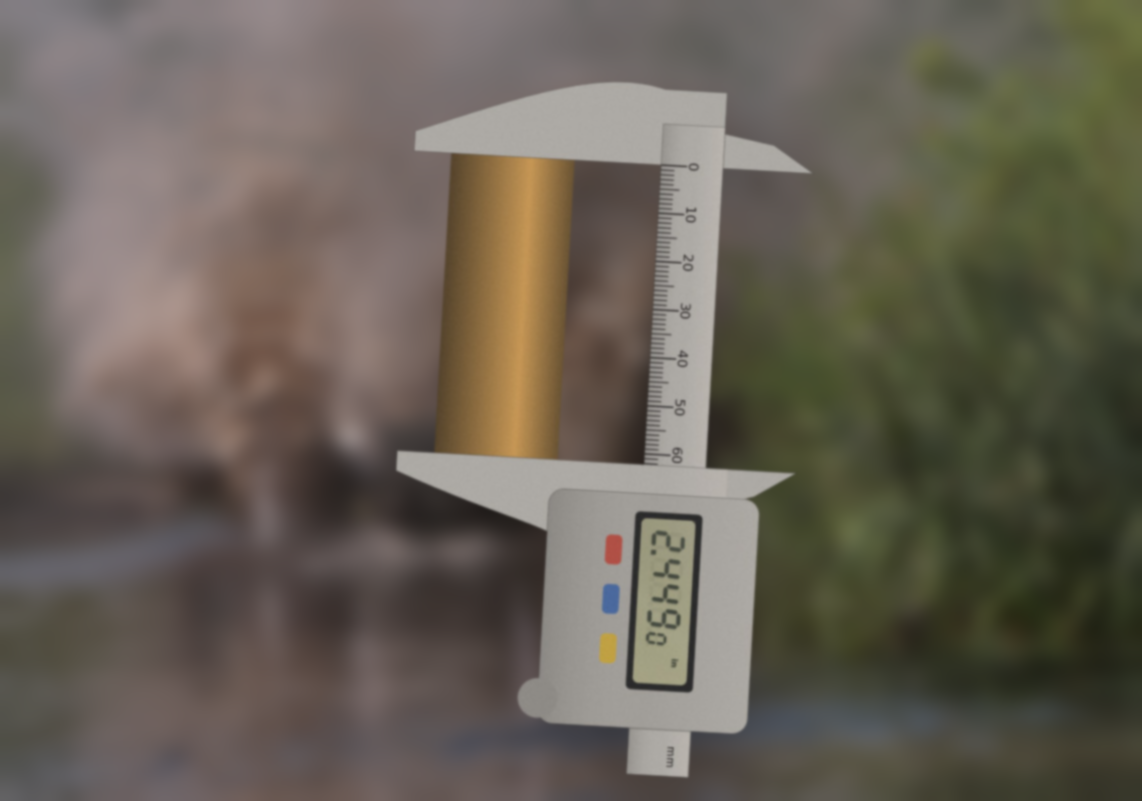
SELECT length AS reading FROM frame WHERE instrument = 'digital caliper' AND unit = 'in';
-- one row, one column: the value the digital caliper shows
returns 2.4490 in
